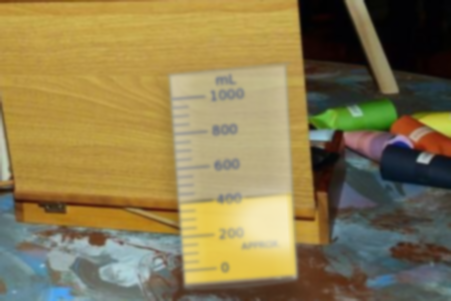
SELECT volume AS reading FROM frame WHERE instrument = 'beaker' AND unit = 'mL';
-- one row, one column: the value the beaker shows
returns 400 mL
